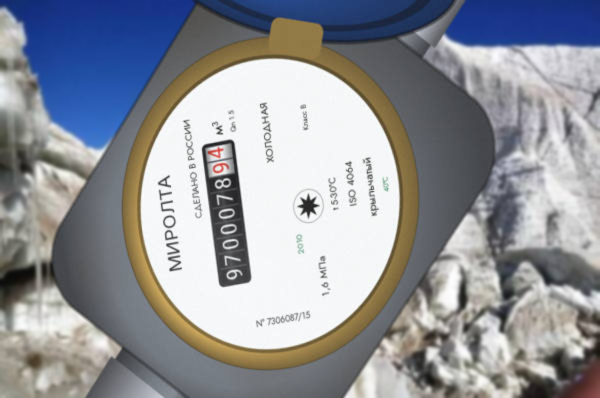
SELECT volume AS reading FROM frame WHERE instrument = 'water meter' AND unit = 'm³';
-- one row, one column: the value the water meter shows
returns 9700078.94 m³
